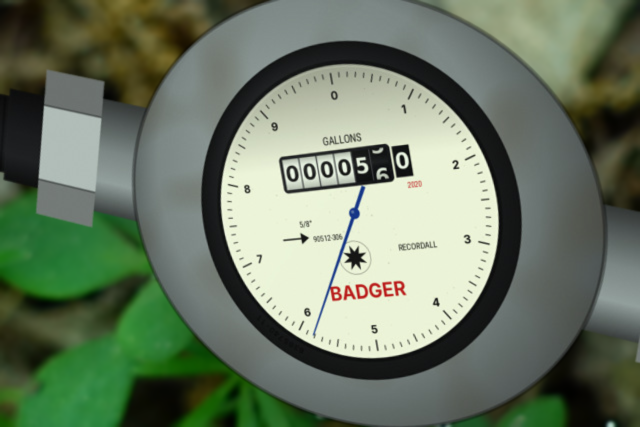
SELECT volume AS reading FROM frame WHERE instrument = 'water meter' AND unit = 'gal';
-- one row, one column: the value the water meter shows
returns 555.8 gal
